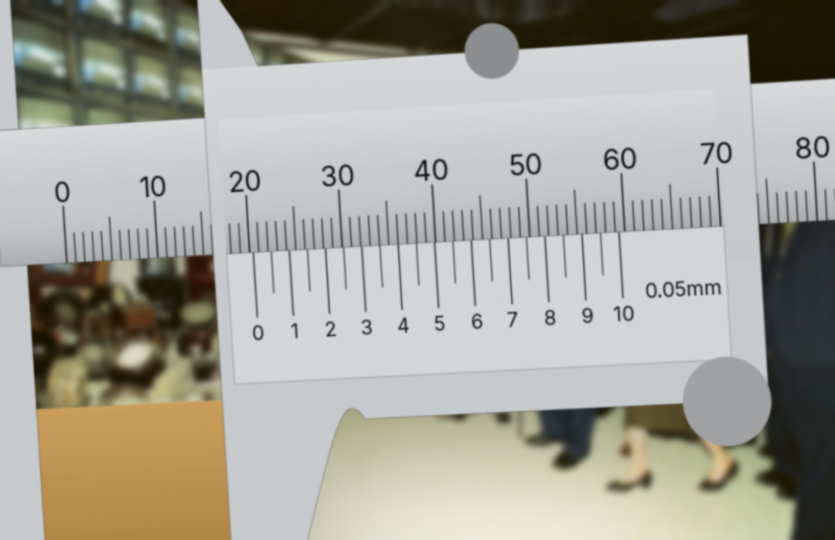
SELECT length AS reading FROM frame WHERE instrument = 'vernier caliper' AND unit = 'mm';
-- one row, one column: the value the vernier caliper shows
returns 20.4 mm
